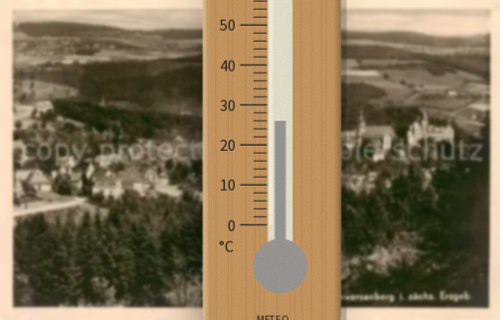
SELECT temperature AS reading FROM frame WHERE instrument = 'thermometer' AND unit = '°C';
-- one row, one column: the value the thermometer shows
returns 26 °C
